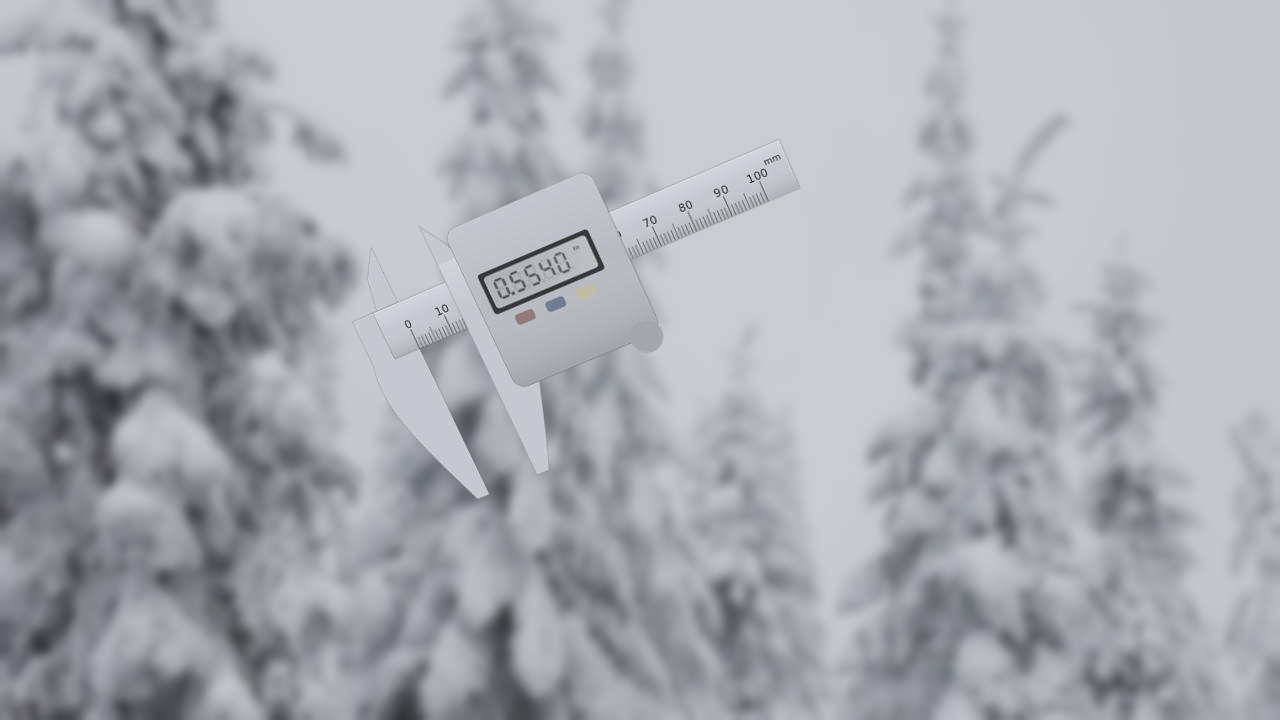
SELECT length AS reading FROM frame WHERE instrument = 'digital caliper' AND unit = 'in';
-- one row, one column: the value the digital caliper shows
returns 0.5540 in
